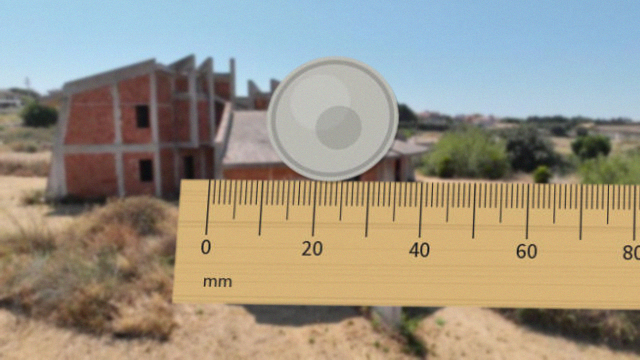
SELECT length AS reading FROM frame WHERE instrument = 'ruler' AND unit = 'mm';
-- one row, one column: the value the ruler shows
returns 25 mm
